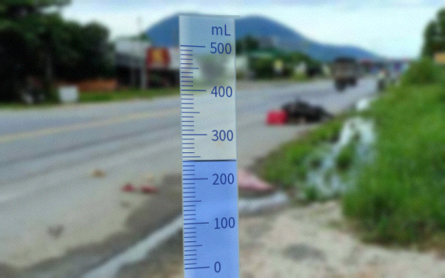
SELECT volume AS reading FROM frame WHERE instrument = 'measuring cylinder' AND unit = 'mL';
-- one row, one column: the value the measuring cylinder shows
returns 240 mL
